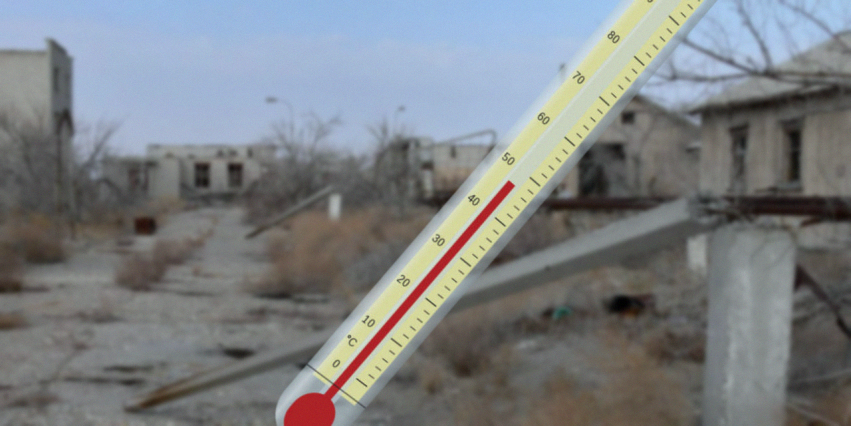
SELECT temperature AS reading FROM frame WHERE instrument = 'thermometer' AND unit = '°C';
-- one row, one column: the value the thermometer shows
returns 47 °C
